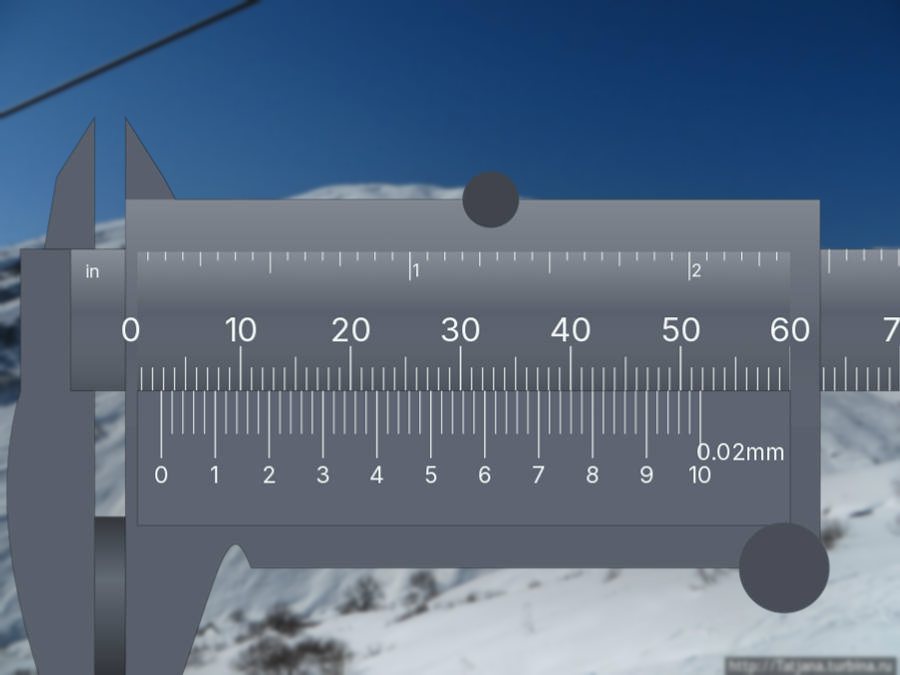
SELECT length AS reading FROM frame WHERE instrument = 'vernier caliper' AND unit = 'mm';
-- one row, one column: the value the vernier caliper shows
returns 2.8 mm
